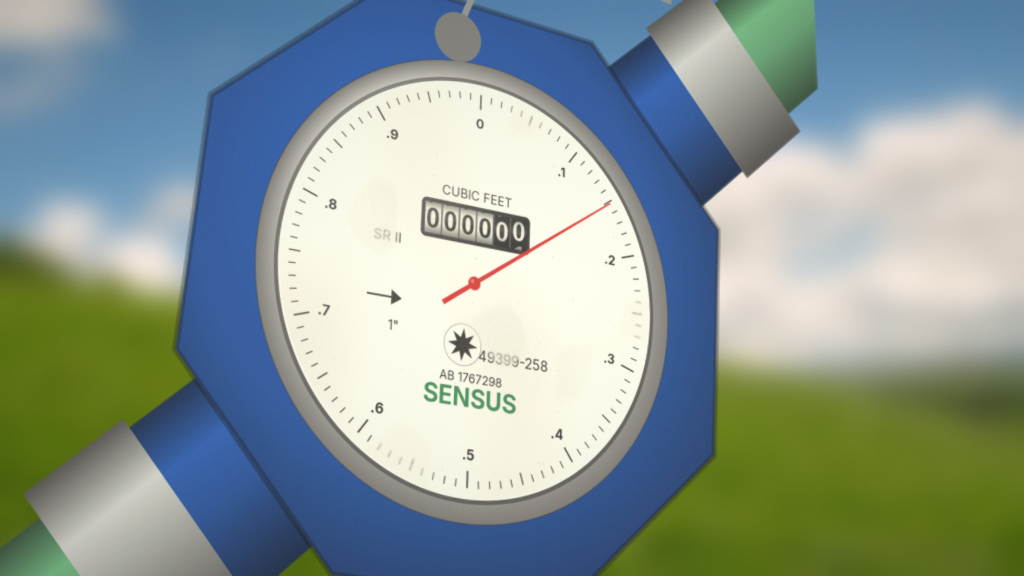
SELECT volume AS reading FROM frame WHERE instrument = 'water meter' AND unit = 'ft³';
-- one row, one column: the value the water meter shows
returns 0.15 ft³
